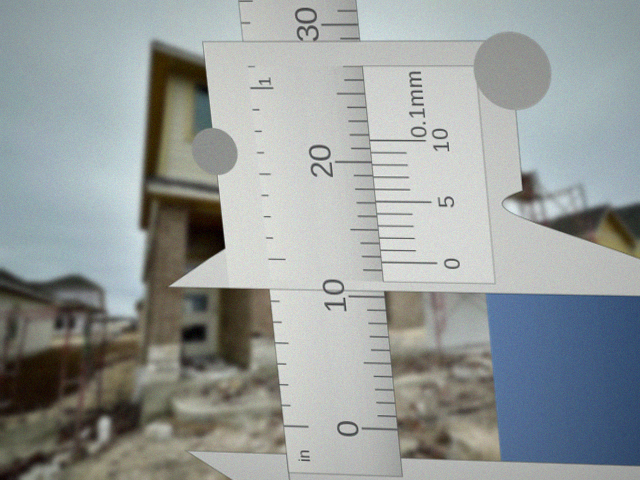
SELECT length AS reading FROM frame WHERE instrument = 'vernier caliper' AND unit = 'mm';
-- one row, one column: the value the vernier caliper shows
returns 12.6 mm
